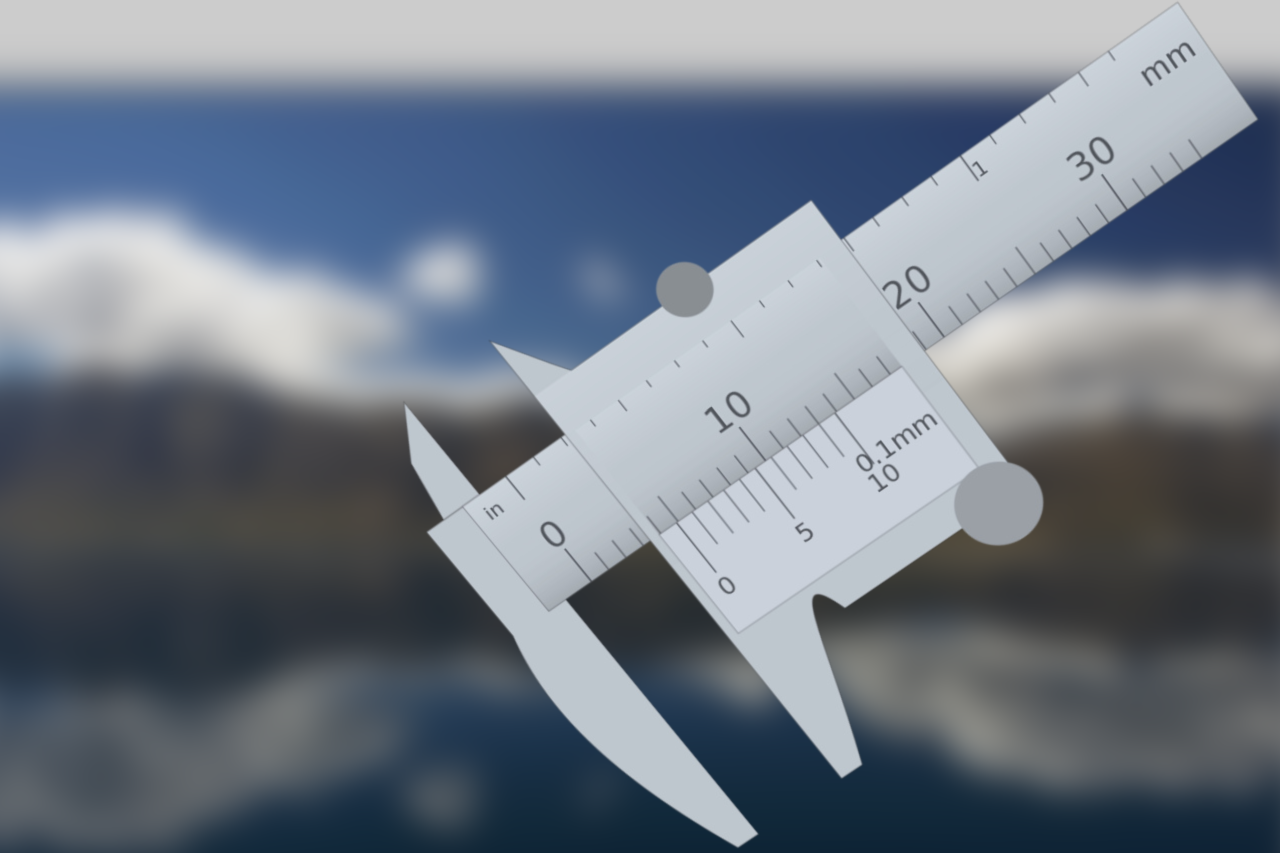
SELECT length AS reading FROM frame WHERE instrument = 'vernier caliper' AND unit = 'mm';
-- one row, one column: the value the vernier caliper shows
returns 4.9 mm
